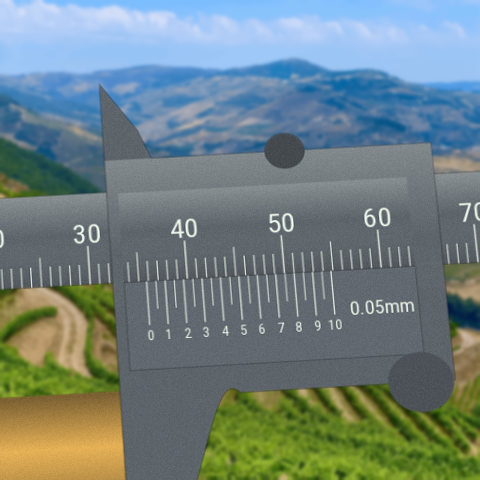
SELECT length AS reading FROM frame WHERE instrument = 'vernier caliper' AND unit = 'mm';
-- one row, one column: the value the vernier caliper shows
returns 35.8 mm
